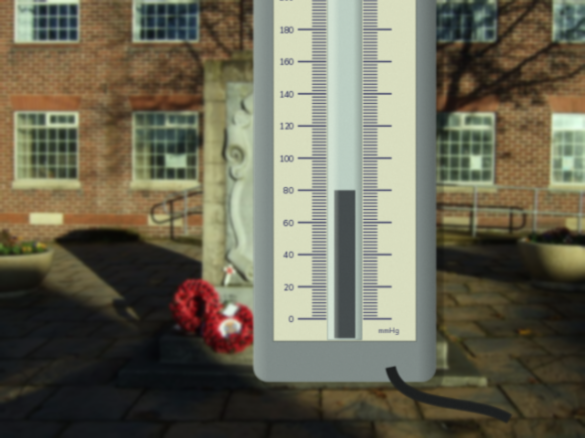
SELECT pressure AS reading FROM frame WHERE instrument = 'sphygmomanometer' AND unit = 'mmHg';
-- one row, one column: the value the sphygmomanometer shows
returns 80 mmHg
